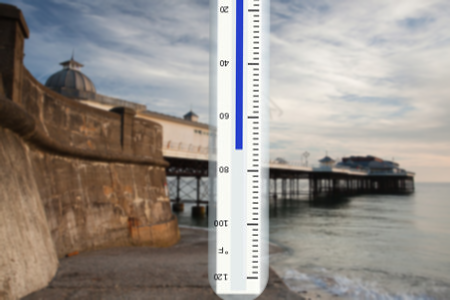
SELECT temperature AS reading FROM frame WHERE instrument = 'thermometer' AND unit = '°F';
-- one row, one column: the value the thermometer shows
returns 72 °F
